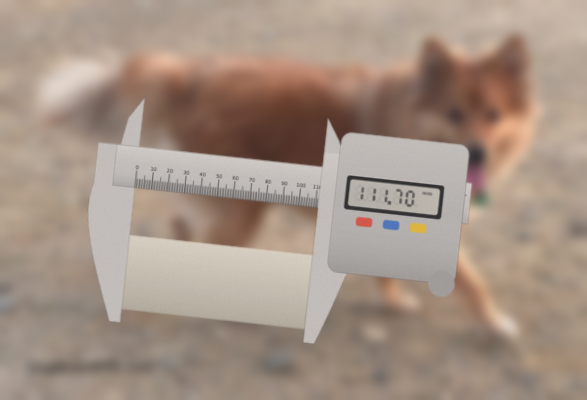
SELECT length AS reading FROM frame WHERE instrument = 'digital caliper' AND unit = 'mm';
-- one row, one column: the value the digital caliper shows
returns 111.70 mm
